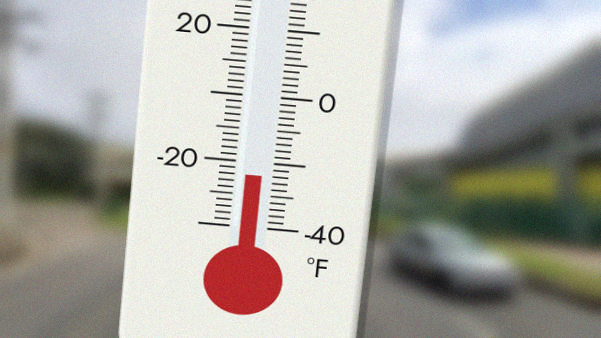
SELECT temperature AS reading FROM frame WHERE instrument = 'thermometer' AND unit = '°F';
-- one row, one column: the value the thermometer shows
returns -24 °F
